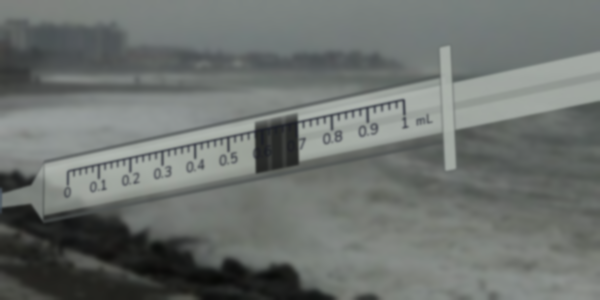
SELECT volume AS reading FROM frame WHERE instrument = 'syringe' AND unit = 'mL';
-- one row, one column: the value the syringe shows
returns 0.58 mL
